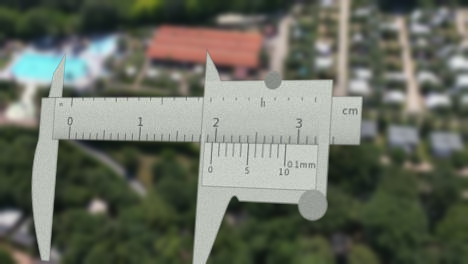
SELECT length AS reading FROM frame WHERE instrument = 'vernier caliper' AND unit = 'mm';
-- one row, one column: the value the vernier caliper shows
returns 19.6 mm
